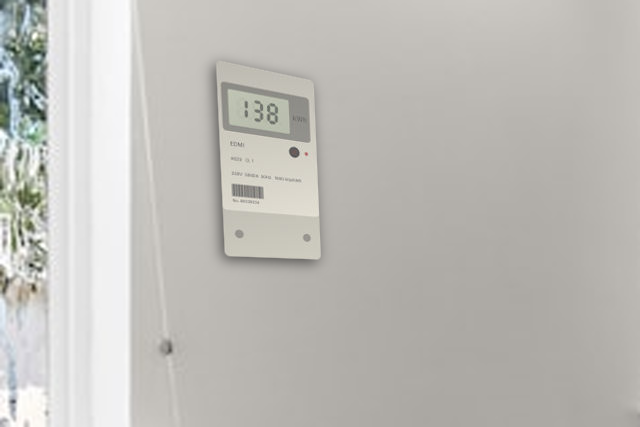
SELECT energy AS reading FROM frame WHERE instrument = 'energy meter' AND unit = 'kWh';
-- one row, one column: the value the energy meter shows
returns 138 kWh
